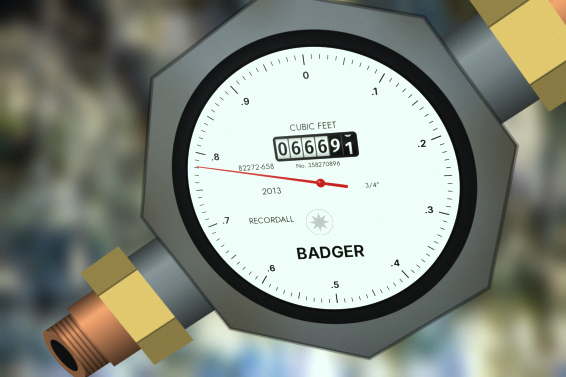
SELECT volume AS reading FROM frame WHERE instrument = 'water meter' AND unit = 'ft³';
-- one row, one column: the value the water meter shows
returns 66690.78 ft³
